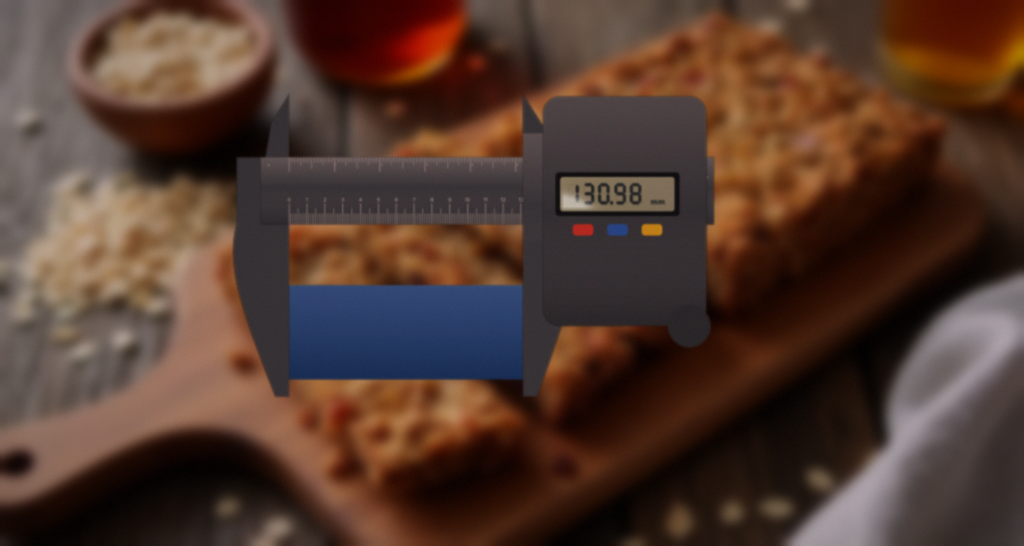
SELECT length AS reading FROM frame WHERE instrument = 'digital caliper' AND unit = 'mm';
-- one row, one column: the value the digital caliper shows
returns 130.98 mm
